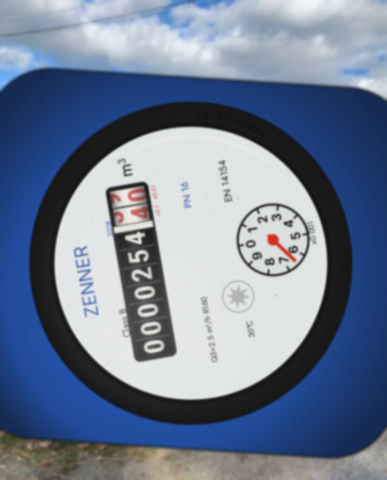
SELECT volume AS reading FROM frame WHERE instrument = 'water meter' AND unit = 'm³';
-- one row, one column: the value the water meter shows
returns 254.396 m³
